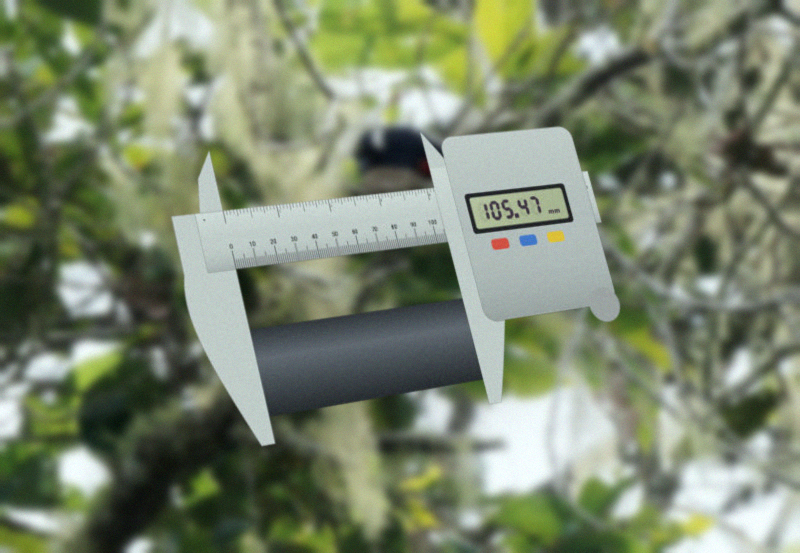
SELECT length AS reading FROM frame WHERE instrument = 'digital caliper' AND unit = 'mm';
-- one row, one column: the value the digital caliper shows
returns 105.47 mm
